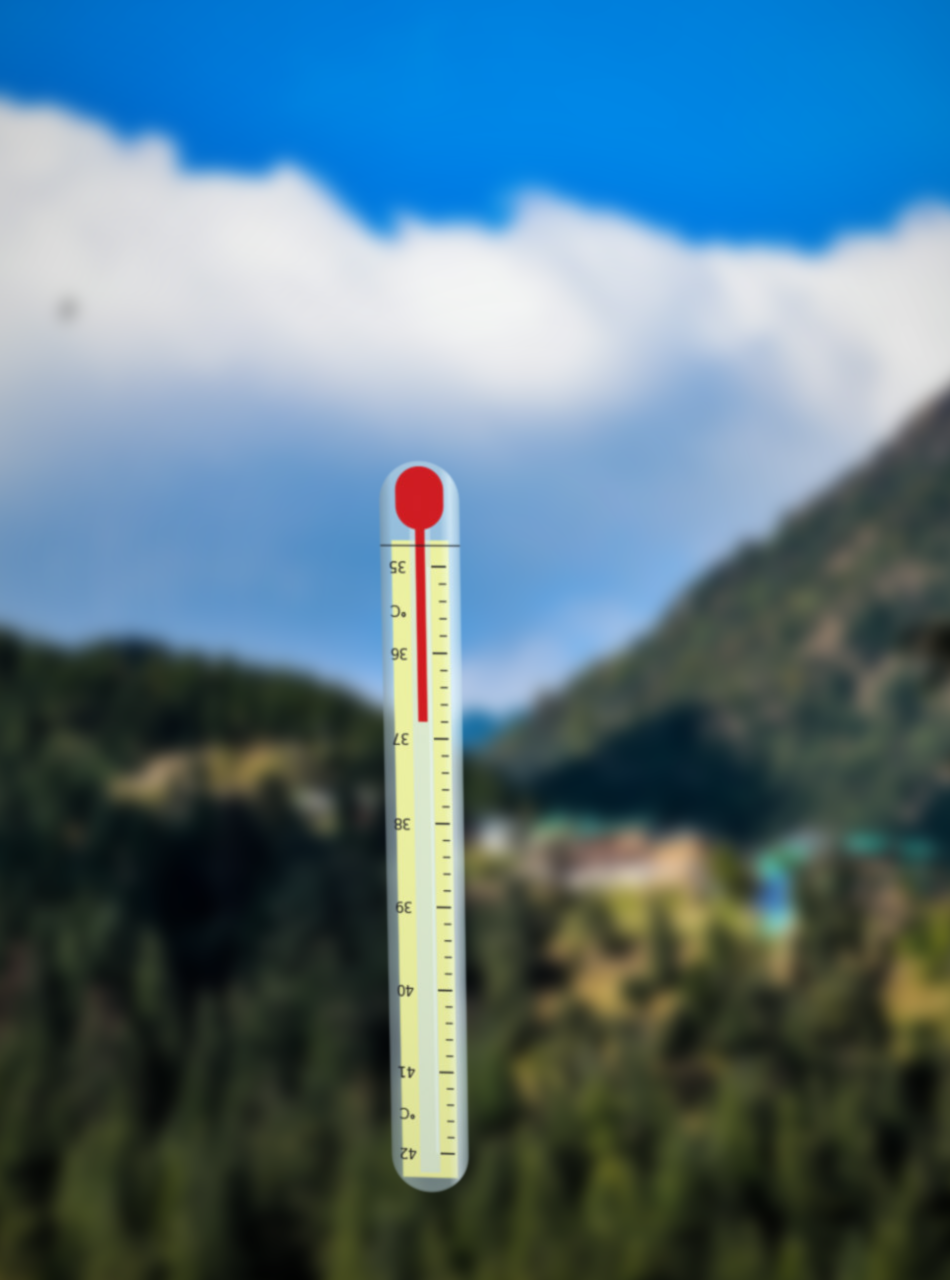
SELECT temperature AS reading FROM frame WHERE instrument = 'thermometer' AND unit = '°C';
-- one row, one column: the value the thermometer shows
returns 36.8 °C
